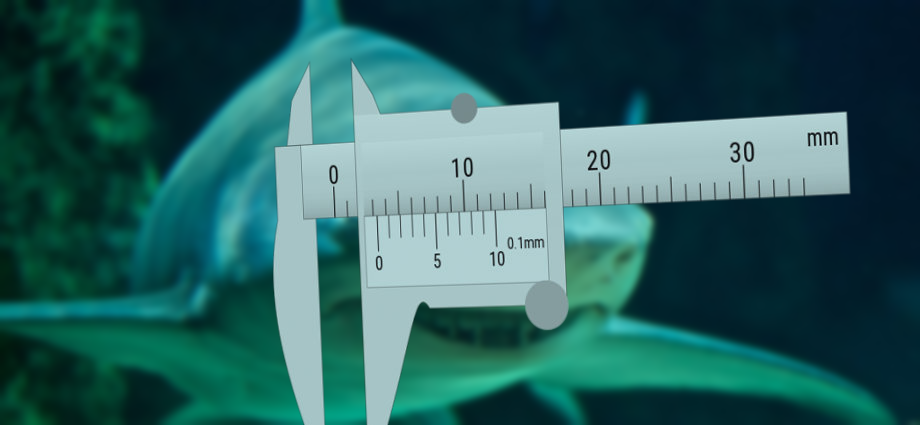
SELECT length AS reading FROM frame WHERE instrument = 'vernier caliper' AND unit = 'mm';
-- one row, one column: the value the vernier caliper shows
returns 3.3 mm
